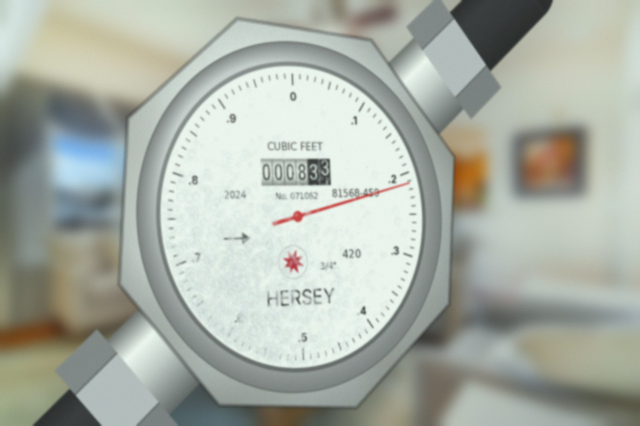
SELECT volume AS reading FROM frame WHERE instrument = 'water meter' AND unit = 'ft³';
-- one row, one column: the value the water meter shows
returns 833.21 ft³
